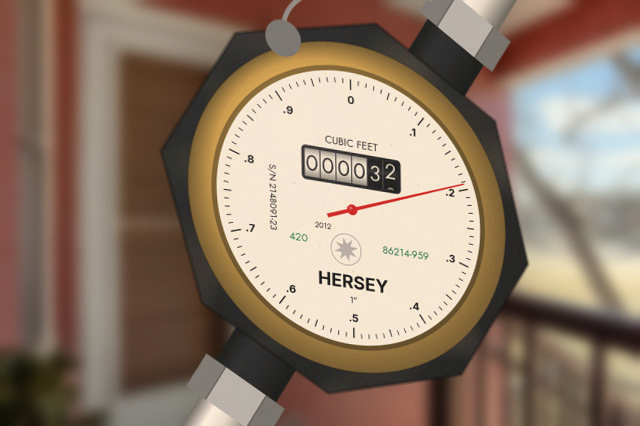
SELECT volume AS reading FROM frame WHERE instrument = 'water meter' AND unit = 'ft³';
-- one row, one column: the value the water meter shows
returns 32.19 ft³
